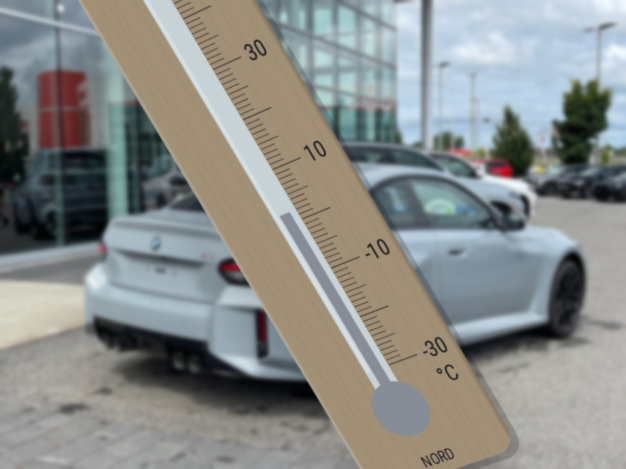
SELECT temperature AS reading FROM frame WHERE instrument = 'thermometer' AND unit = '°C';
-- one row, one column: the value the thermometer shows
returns 2 °C
